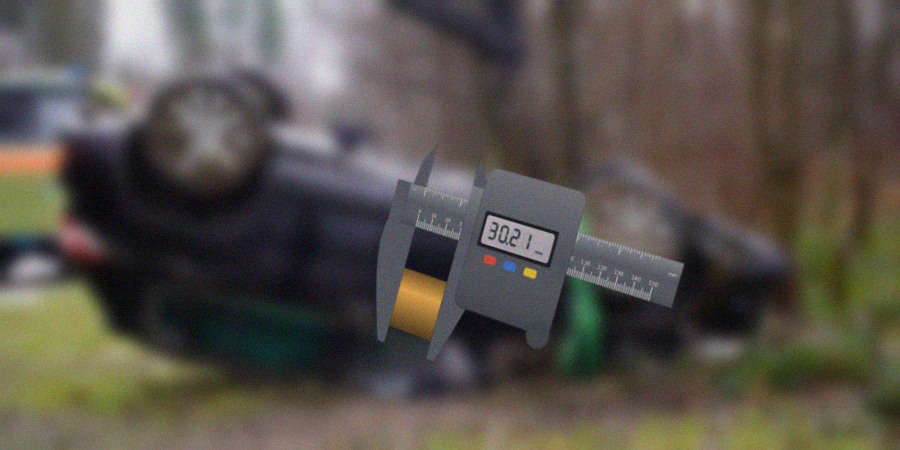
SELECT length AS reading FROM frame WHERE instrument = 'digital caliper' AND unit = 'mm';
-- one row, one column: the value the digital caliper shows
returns 30.21 mm
